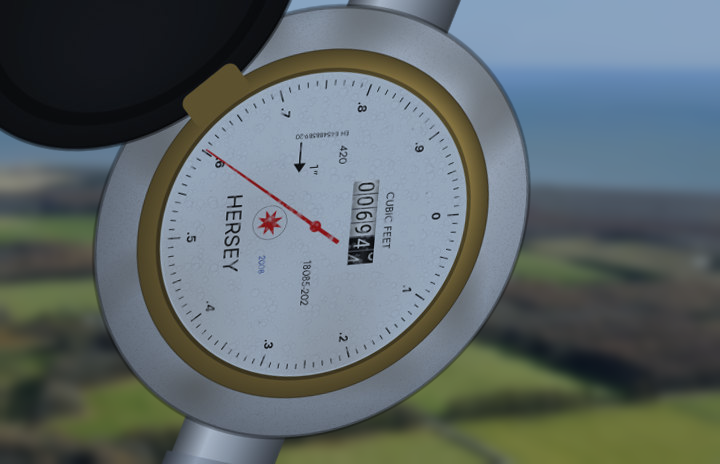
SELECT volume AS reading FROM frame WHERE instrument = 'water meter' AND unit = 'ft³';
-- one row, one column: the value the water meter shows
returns 6943.60 ft³
